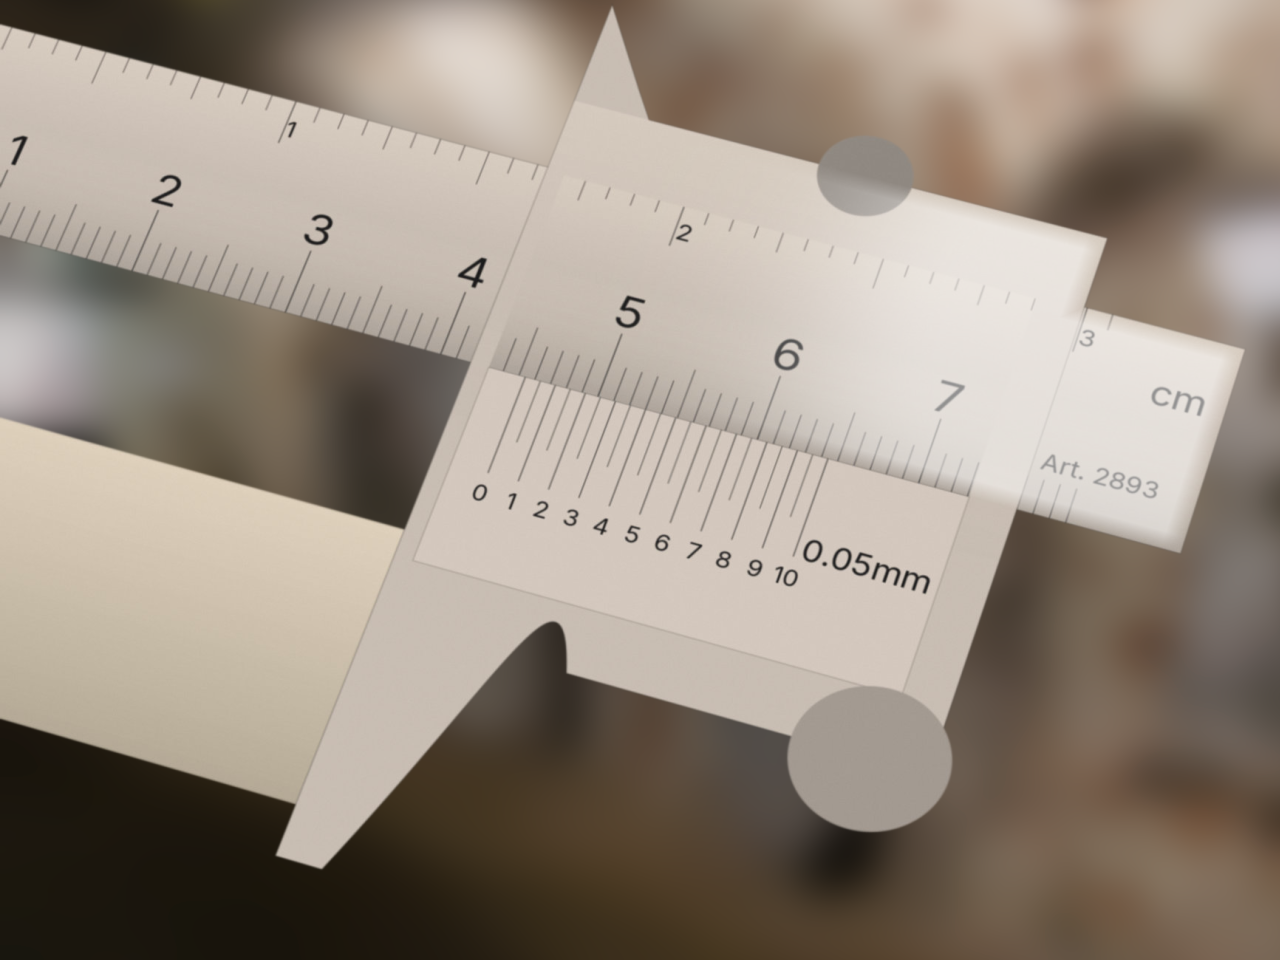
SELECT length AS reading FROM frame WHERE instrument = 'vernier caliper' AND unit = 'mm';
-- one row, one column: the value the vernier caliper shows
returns 45.4 mm
